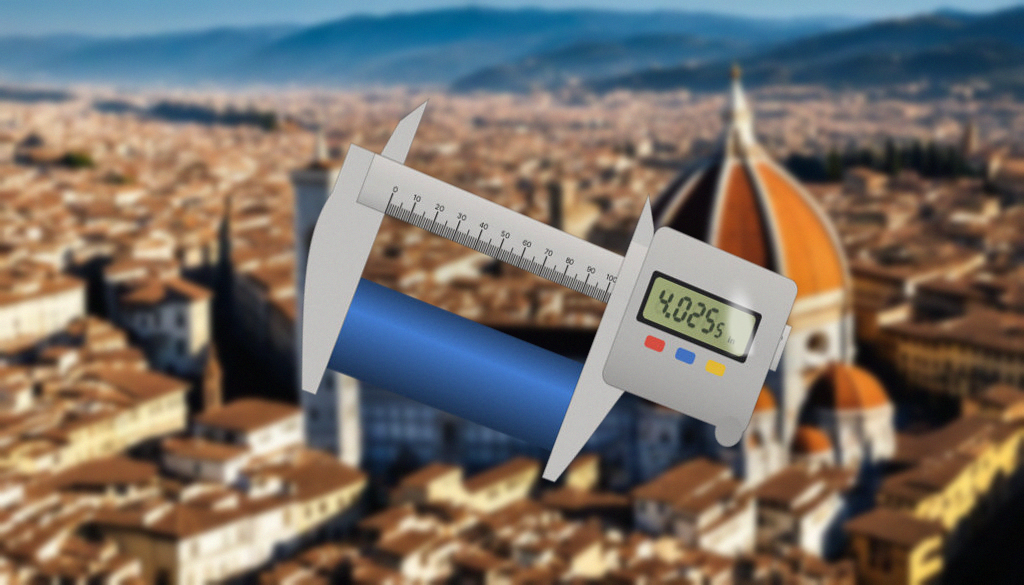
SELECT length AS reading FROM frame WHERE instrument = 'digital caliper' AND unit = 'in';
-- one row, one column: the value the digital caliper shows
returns 4.0255 in
